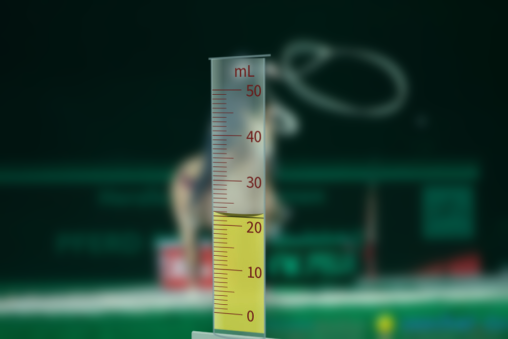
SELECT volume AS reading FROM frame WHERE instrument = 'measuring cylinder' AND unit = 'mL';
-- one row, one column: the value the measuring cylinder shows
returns 22 mL
